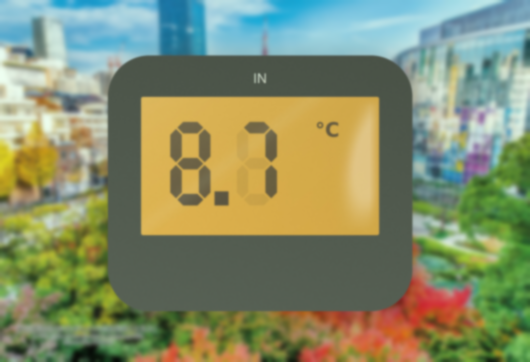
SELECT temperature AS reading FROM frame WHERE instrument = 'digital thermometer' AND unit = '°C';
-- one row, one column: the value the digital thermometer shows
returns 8.7 °C
